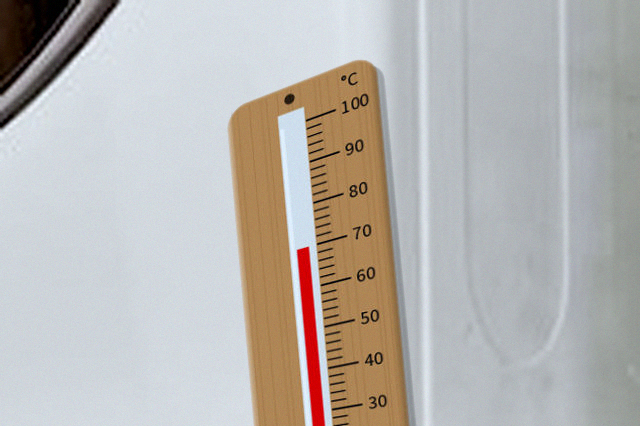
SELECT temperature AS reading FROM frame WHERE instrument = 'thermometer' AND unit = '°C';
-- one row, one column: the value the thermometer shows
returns 70 °C
